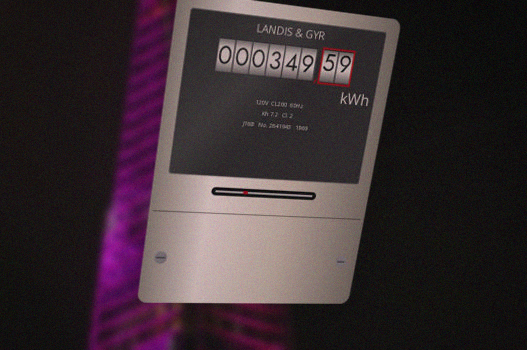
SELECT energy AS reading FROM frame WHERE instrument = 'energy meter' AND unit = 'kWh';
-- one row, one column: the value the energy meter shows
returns 349.59 kWh
